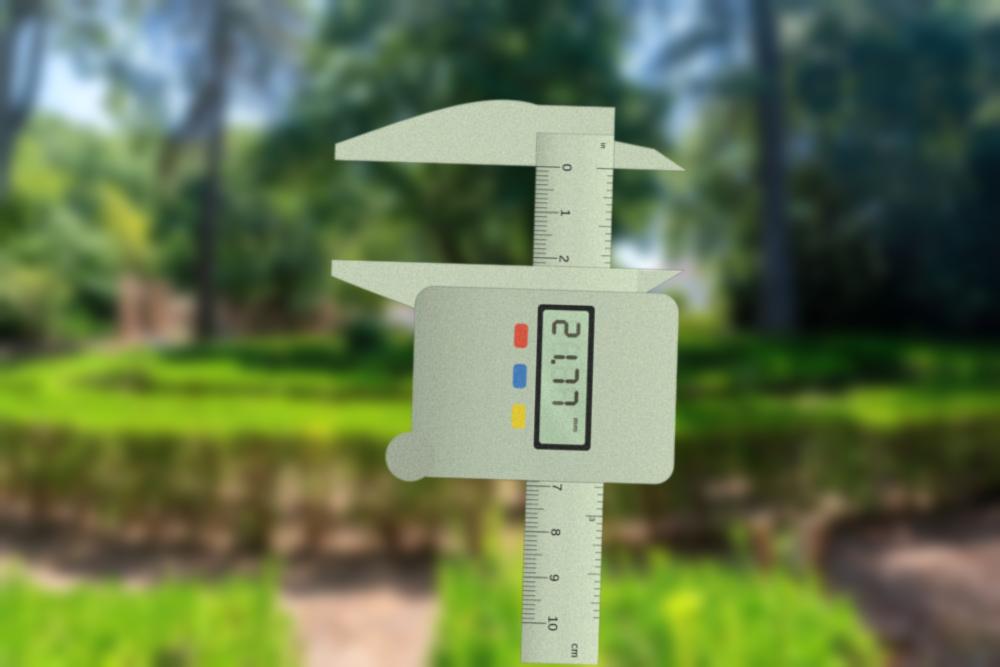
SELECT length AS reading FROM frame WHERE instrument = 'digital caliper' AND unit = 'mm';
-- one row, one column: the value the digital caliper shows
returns 21.77 mm
